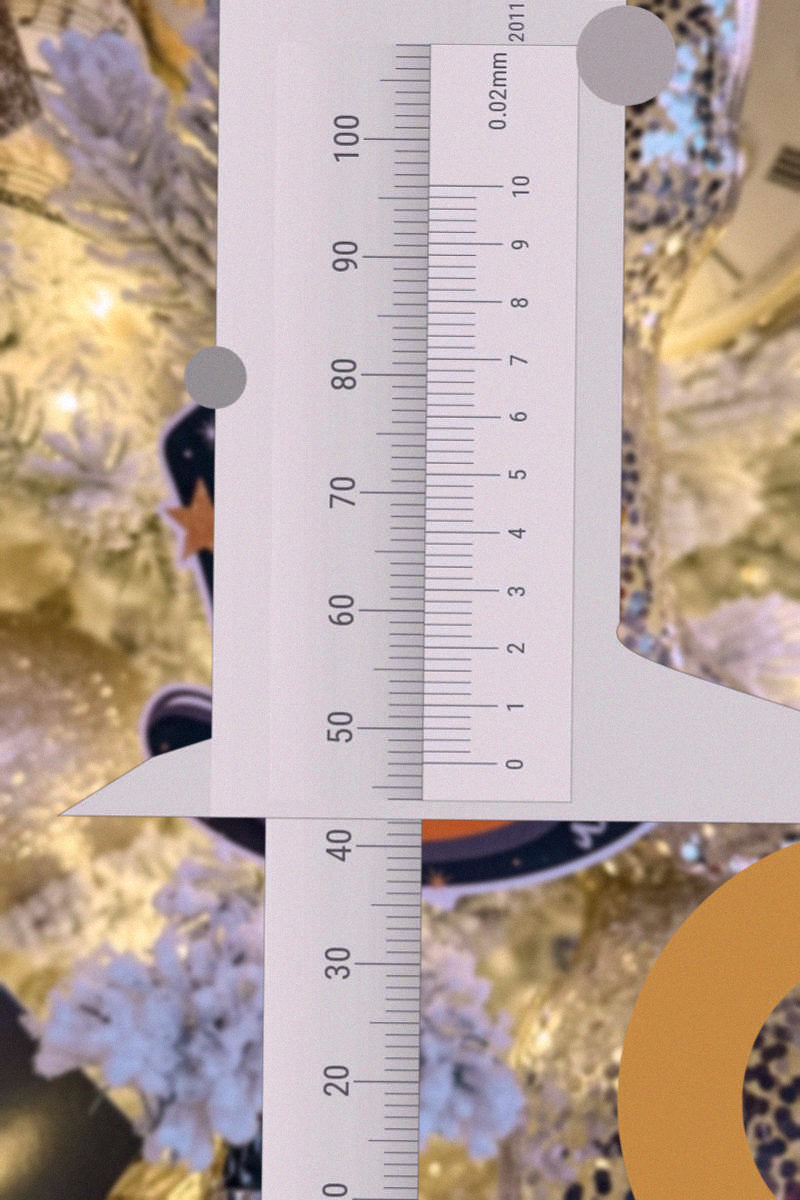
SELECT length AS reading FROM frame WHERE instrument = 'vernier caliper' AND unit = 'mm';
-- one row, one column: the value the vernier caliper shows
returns 47.1 mm
